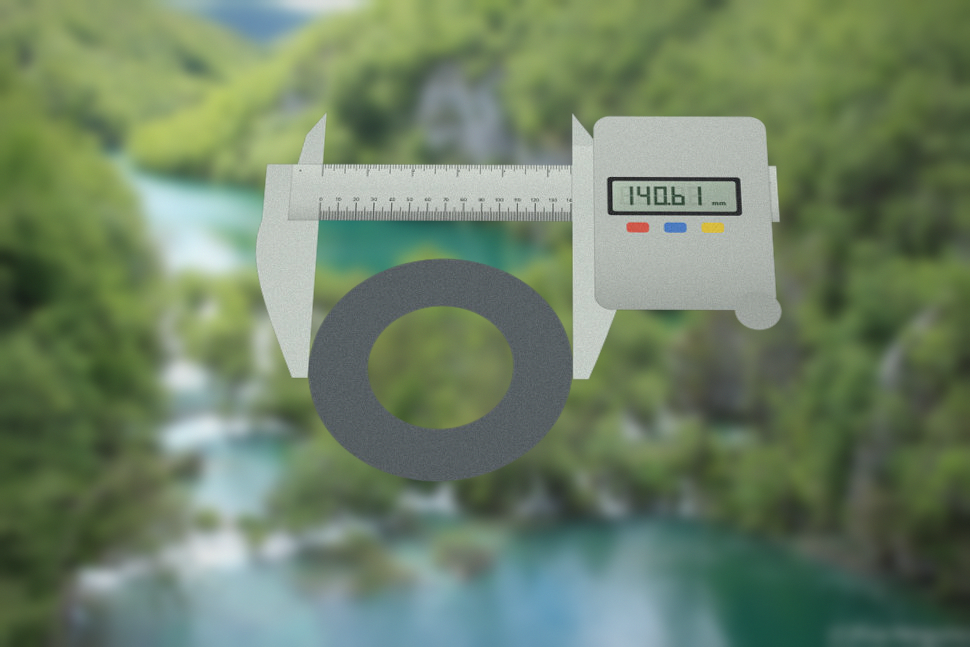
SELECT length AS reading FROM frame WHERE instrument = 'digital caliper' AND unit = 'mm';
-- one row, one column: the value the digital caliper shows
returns 140.61 mm
